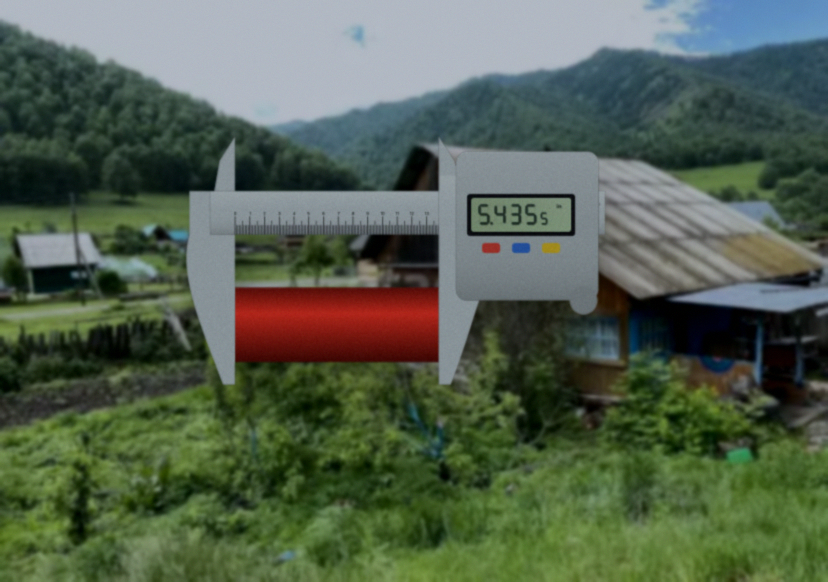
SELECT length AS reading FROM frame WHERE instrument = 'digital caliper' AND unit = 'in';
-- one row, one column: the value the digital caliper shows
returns 5.4355 in
